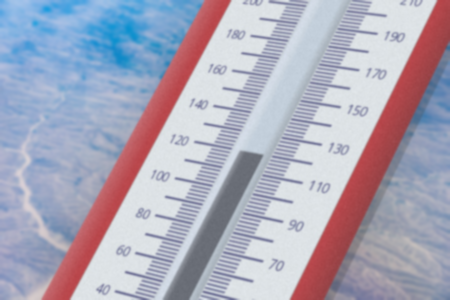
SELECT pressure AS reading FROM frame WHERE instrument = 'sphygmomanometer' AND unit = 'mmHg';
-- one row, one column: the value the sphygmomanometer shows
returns 120 mmHg
